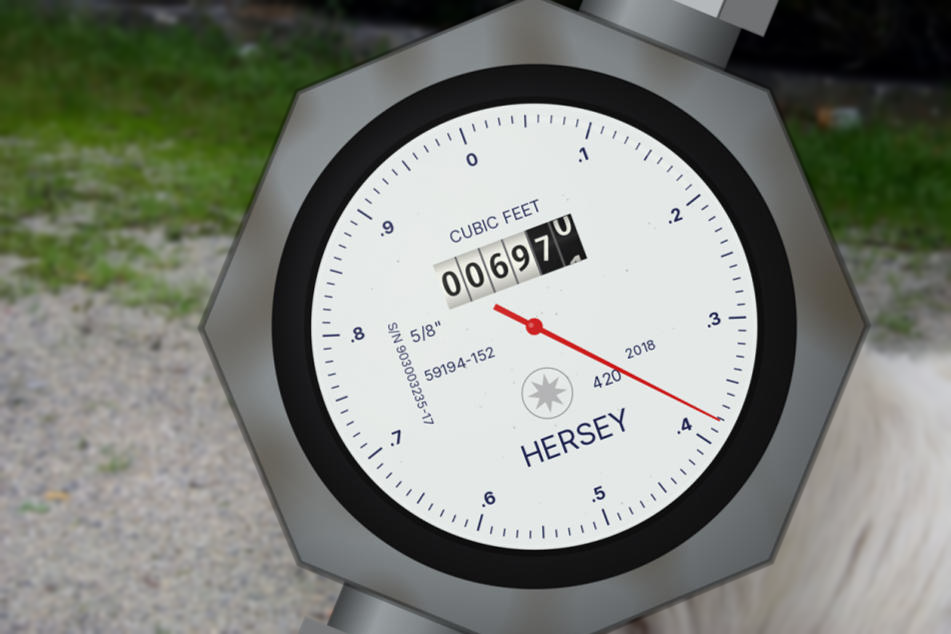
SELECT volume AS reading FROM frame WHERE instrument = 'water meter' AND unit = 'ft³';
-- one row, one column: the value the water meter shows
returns 6970.38 ft³
